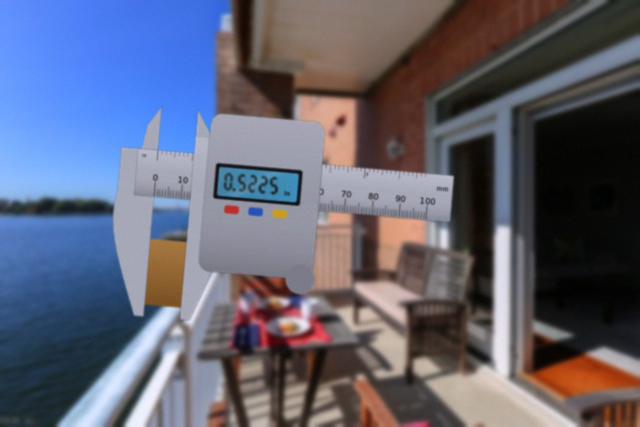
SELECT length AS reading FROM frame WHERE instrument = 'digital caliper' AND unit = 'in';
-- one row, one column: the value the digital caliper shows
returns 0.5225 in
